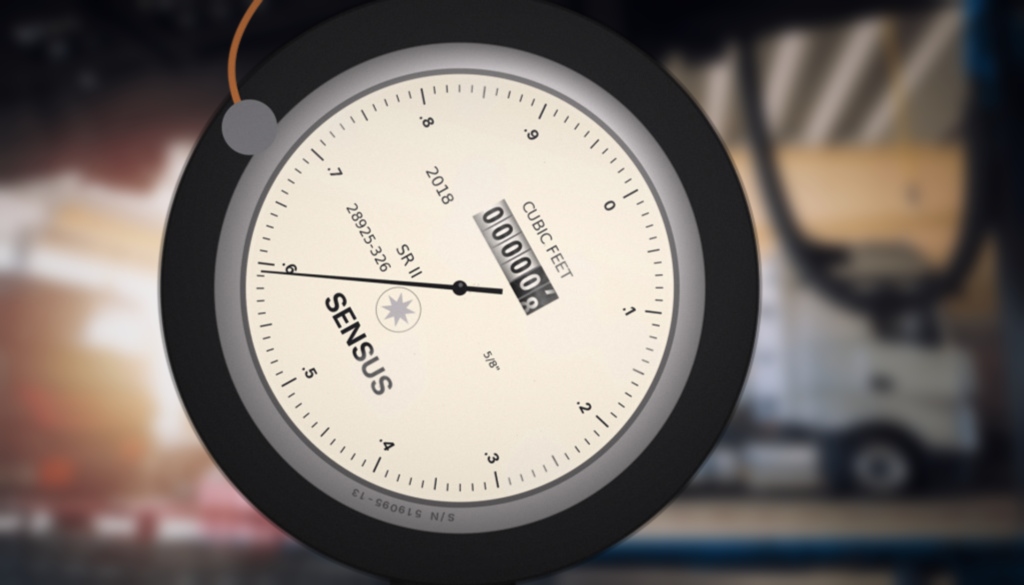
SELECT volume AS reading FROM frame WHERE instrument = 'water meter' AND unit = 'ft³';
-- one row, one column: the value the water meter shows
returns 7.59 ft³
